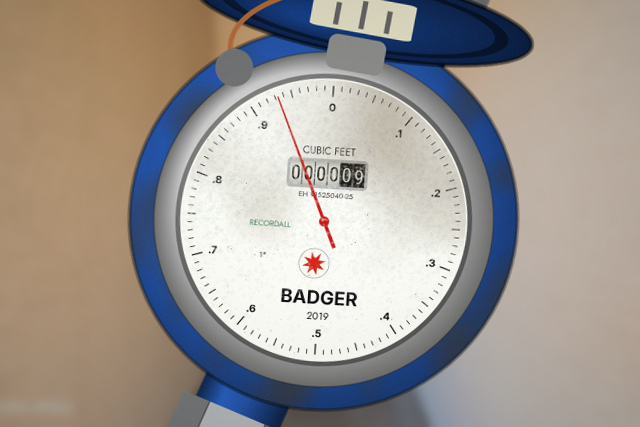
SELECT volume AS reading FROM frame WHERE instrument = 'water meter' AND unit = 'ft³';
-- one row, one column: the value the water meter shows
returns 8.93 ft³
